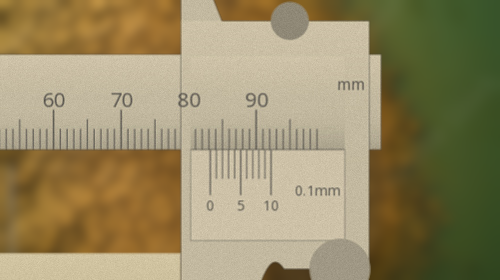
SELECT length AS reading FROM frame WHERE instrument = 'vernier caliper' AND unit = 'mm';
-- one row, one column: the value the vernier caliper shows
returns 83.2 mm
